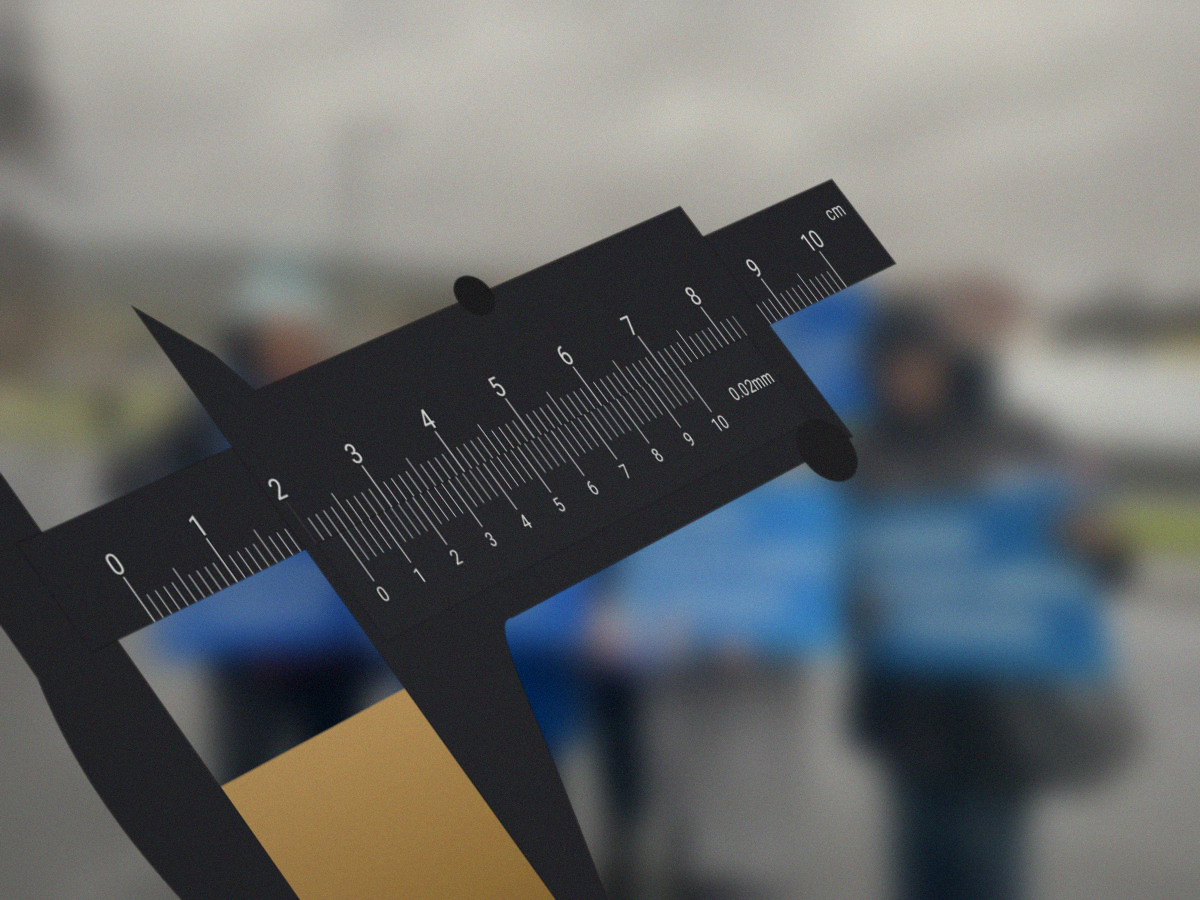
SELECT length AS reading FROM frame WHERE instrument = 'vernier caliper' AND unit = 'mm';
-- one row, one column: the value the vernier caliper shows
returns 23.0 mm
